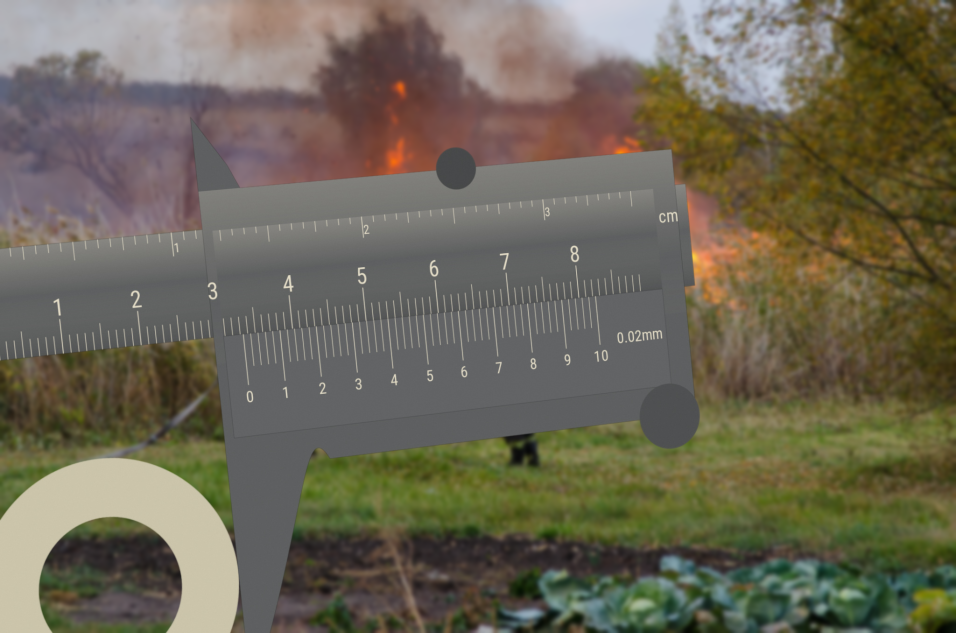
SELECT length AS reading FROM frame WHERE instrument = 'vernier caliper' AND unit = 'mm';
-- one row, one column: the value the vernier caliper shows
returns 33.4 mm
